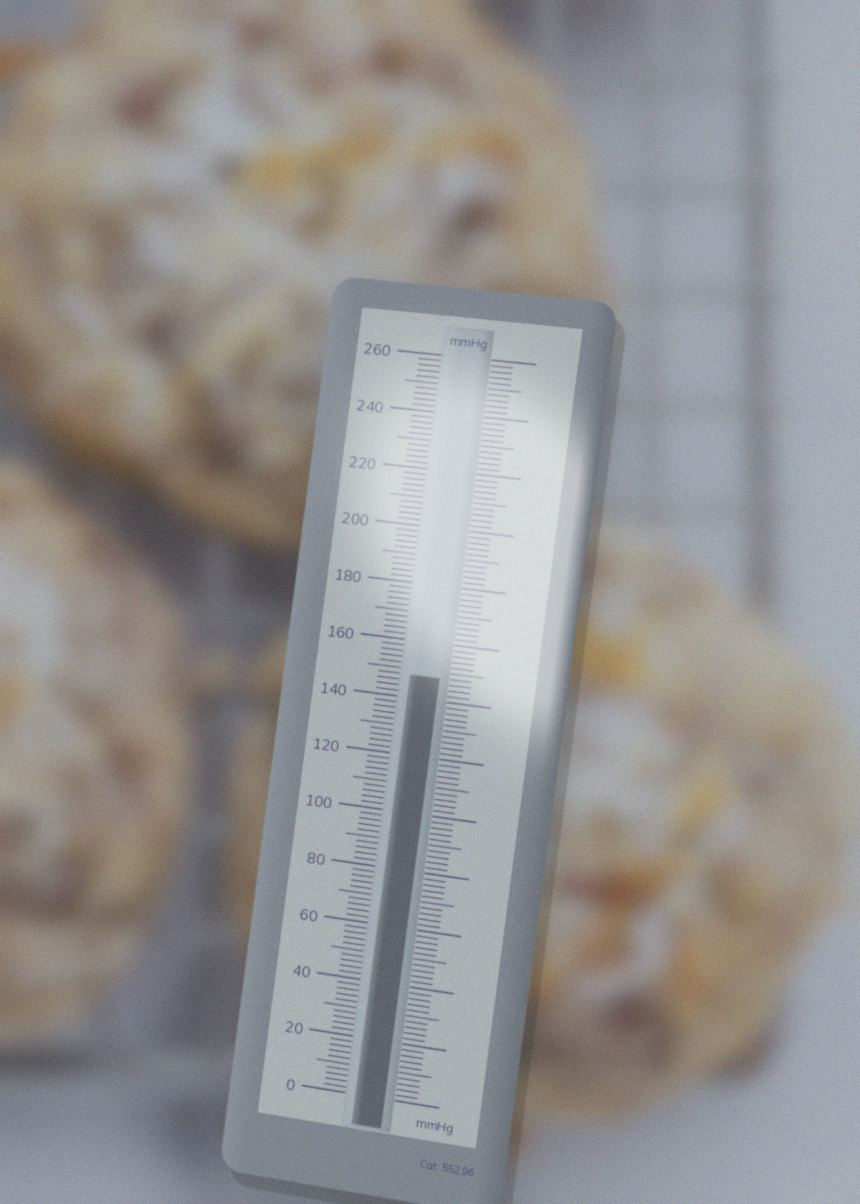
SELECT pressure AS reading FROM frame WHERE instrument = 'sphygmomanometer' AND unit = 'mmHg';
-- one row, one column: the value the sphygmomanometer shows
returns 148 mmHg
